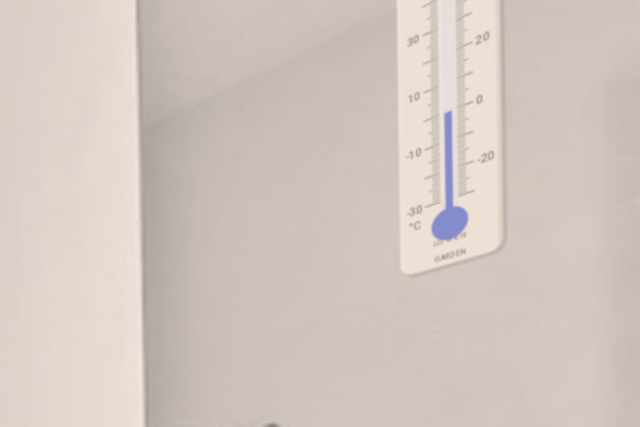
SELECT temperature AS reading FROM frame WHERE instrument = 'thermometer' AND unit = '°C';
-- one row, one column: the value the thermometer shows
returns 0 °C
